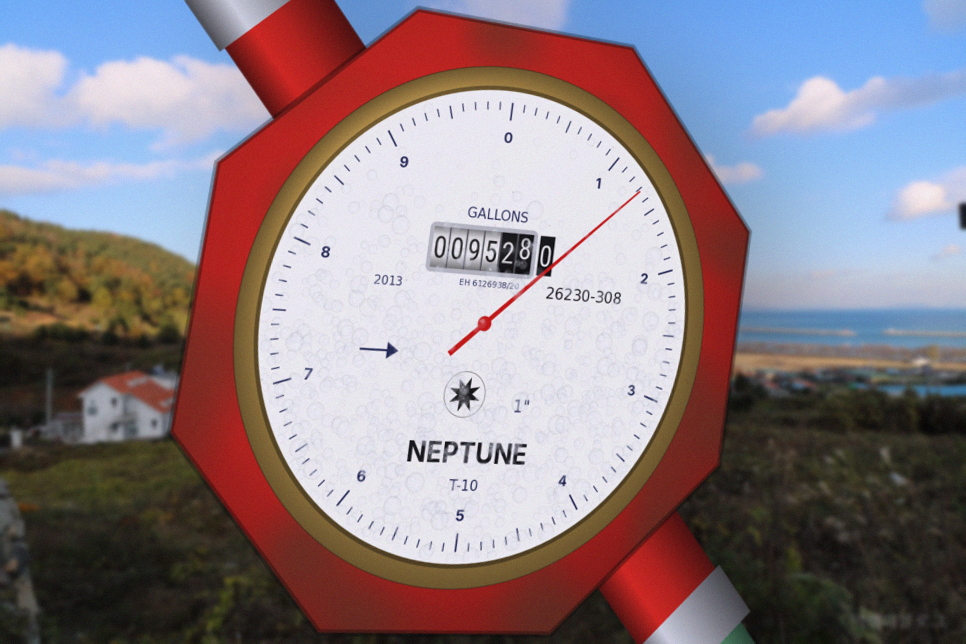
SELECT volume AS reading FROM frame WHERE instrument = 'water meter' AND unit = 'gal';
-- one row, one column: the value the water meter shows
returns 95281.3 gal
